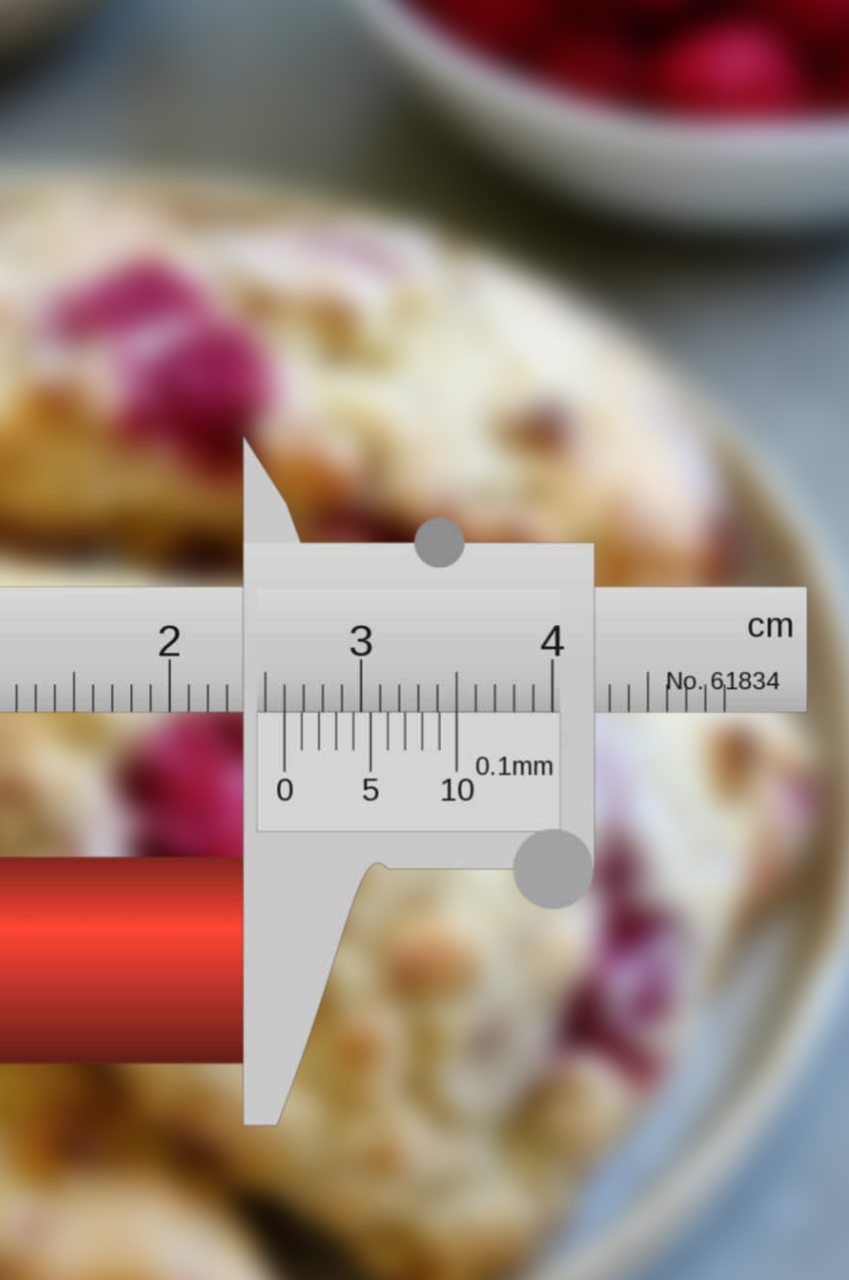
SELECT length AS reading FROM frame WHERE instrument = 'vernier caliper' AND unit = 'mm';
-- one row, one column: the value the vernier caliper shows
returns 26.0 mm
